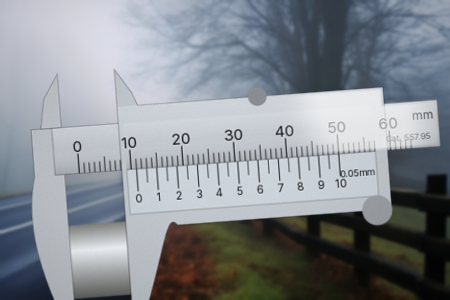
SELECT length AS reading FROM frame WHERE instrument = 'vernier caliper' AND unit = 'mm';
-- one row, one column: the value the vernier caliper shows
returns 11.0 mm
